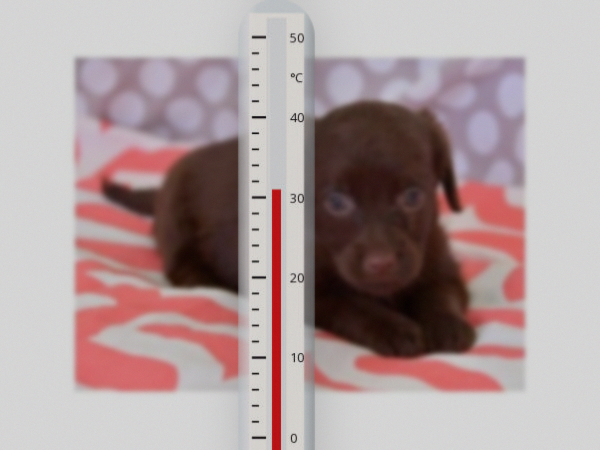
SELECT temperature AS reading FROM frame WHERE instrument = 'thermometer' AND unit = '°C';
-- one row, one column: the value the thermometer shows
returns 31 °C
